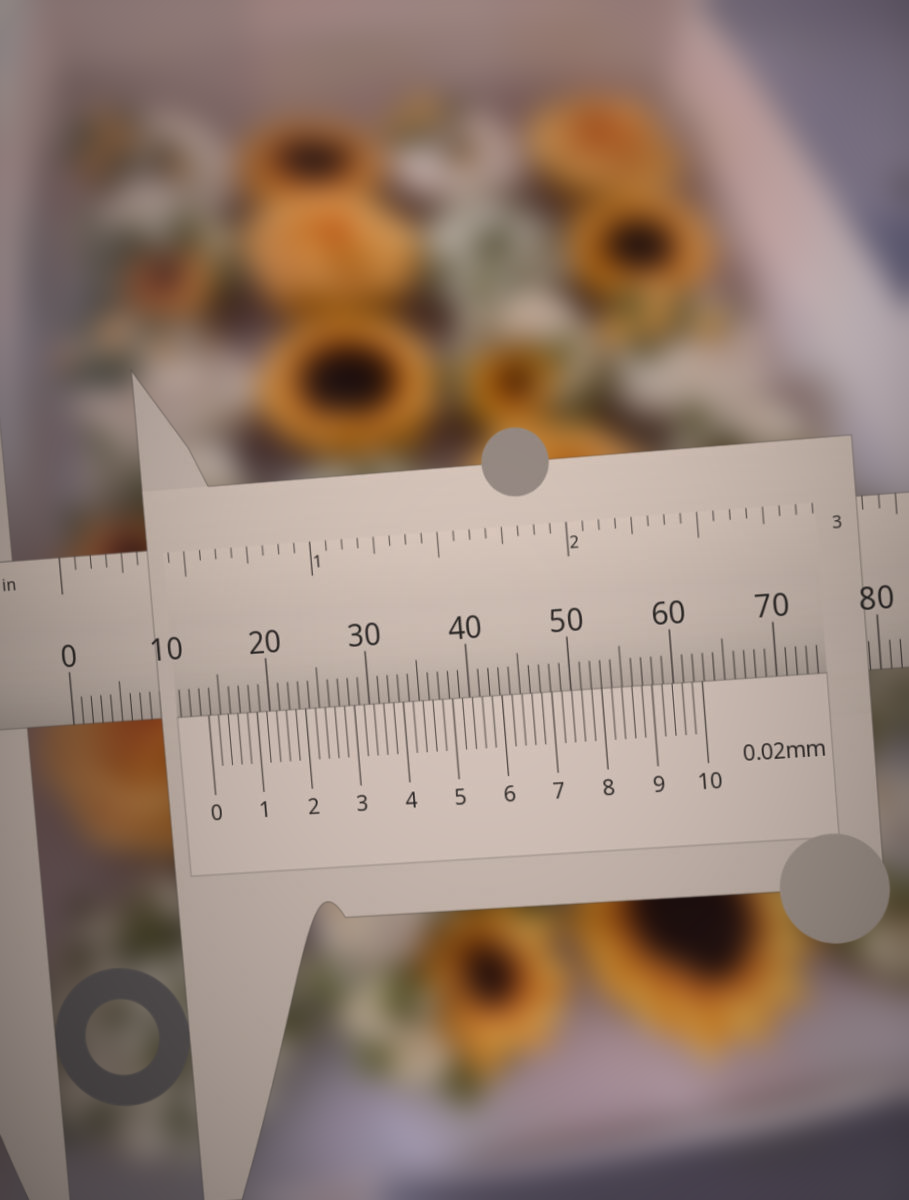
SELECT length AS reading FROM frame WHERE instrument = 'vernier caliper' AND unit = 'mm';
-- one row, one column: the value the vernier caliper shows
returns 13.8 mm
